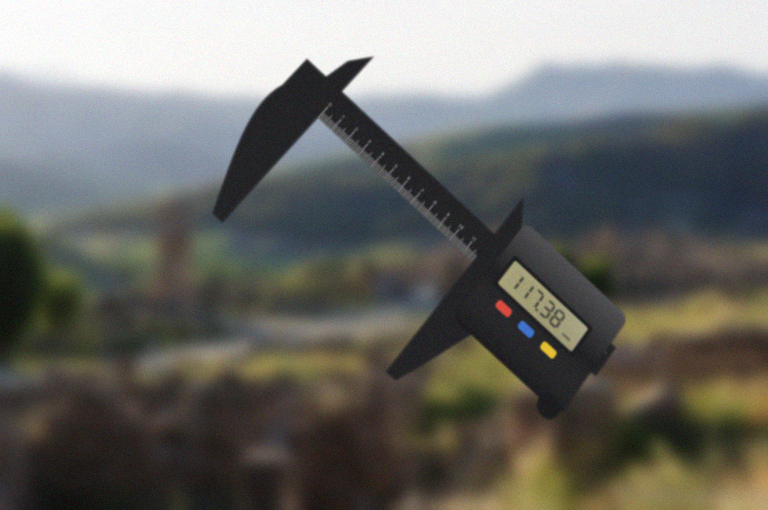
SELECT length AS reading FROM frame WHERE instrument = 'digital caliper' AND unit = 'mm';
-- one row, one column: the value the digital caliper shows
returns 117.38 mm
